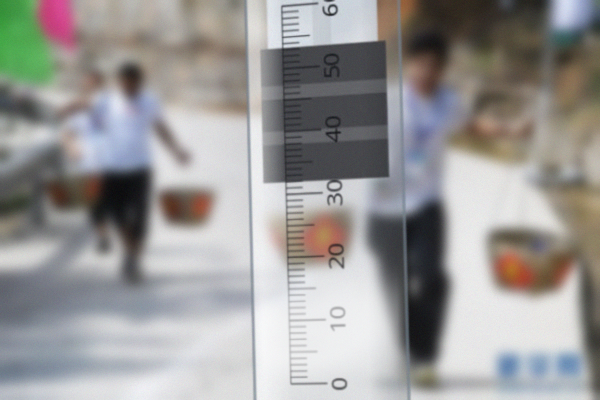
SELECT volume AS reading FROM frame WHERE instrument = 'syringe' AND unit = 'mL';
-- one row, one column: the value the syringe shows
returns 32 mL
